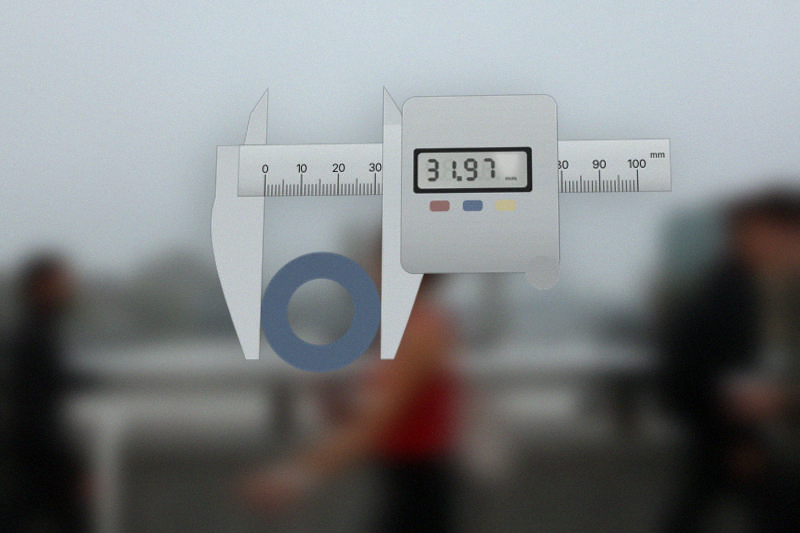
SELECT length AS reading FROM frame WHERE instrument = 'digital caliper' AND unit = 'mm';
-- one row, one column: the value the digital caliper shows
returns 31.97 mm
